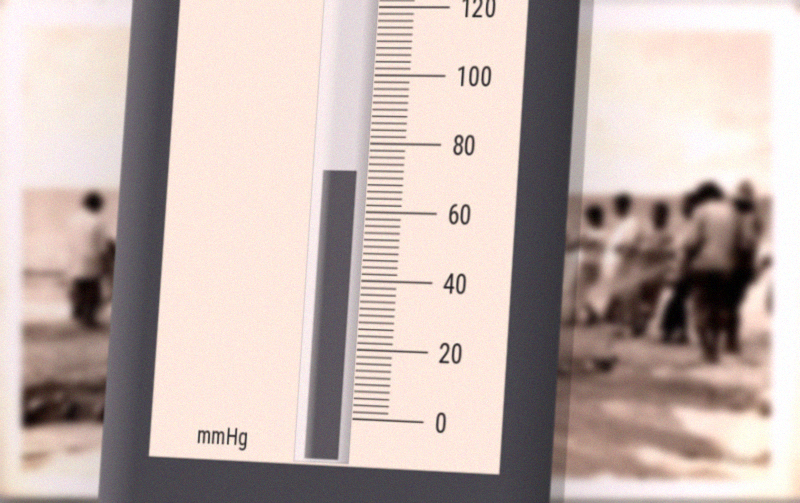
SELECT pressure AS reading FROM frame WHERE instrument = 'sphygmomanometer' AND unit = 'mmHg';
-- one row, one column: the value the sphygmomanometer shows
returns 72 mmHg
